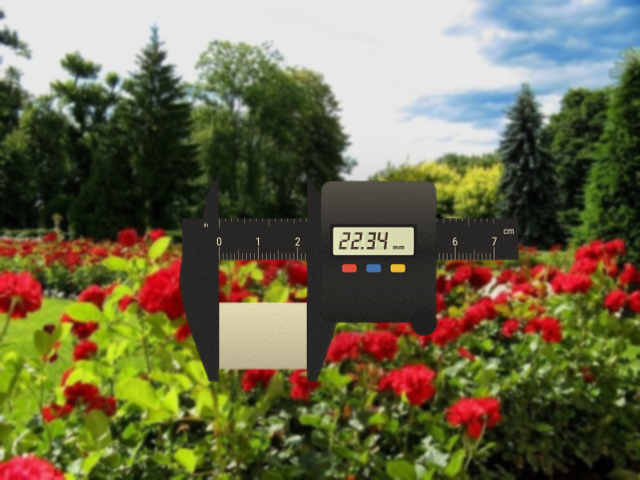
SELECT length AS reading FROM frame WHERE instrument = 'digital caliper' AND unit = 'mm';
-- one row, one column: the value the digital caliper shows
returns 22.34 mm
